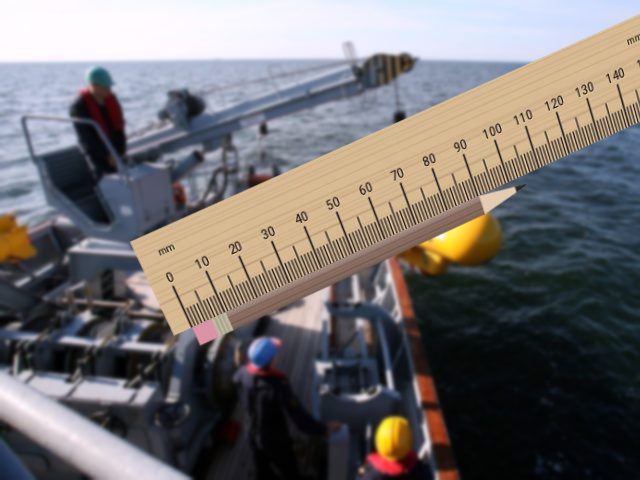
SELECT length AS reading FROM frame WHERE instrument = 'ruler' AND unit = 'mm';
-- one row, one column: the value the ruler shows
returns 105 mm
